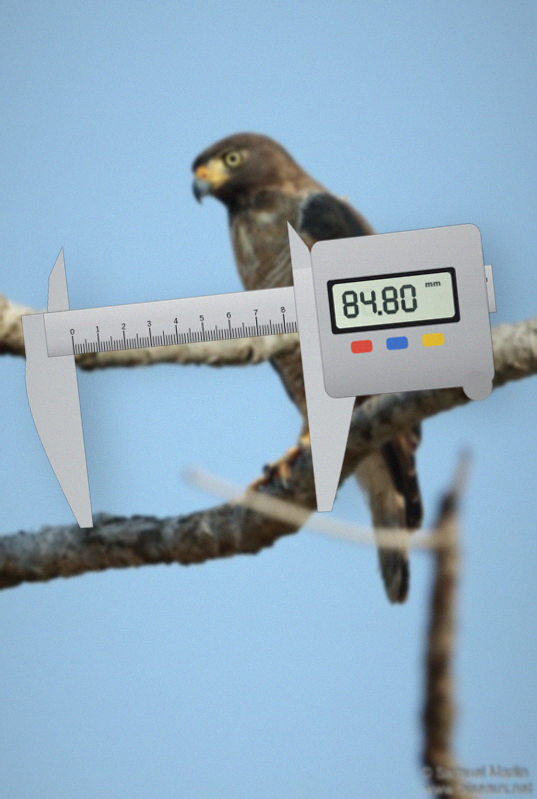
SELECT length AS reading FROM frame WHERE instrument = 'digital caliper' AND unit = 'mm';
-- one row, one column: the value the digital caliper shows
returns 84.80 mm
